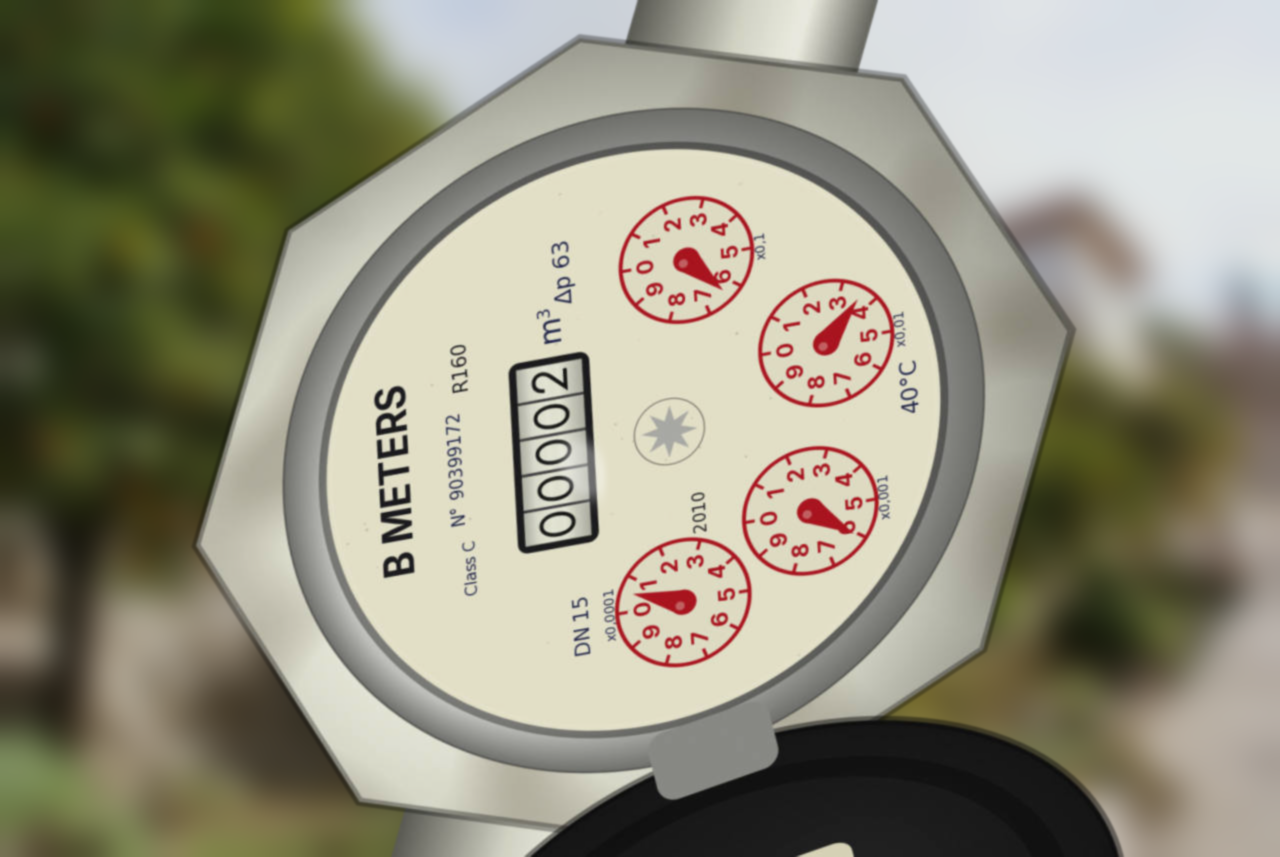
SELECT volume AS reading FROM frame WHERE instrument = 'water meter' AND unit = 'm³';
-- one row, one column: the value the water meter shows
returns 2.6360 m³
